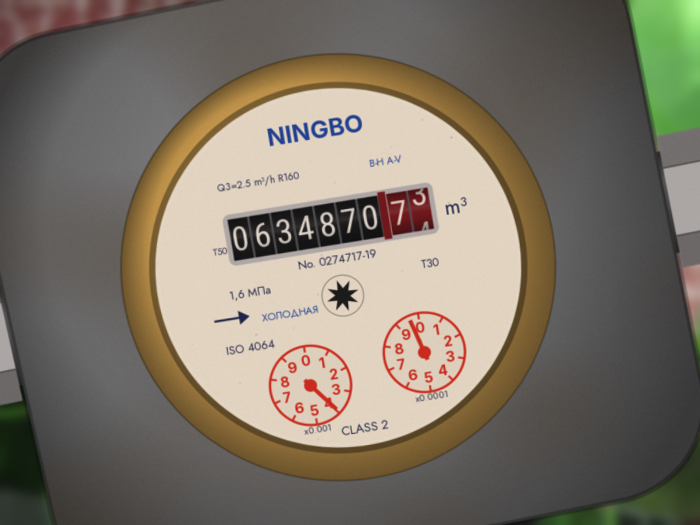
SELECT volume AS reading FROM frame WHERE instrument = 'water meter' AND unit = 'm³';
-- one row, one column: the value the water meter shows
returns 634870.7339 m³
